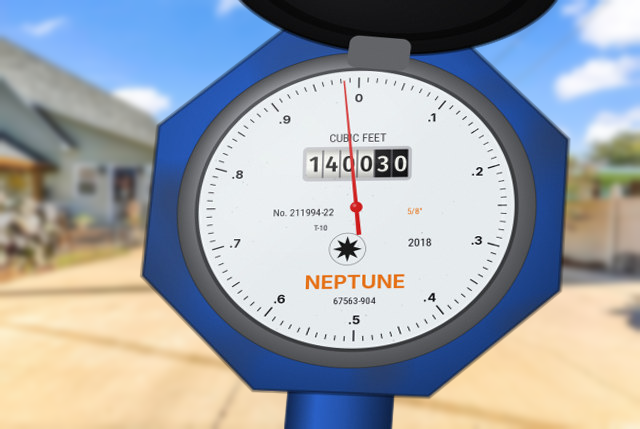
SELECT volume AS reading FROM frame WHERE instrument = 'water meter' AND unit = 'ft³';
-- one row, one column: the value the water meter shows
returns 140029.98 ft³
